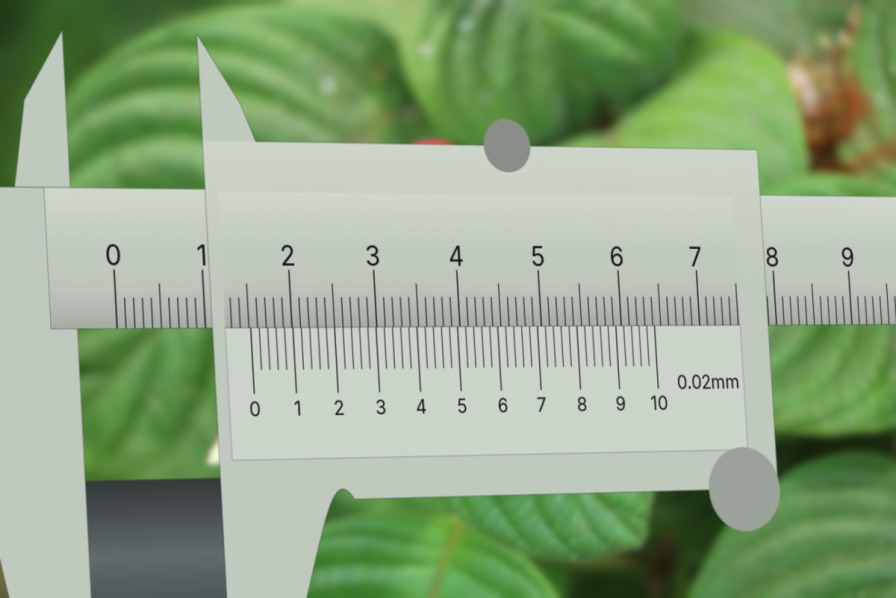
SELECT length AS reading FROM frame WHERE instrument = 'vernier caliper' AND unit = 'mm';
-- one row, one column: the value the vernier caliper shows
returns 15.2 mm
